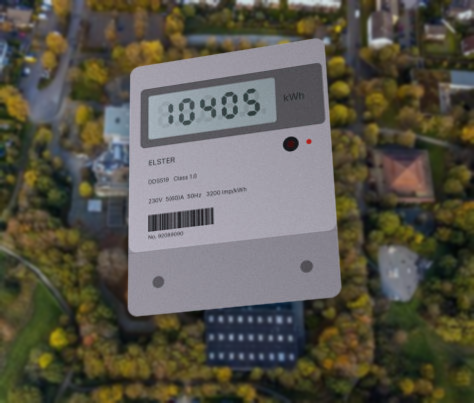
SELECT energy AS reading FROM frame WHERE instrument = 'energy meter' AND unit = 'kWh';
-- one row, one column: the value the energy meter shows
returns 10405 kWh
